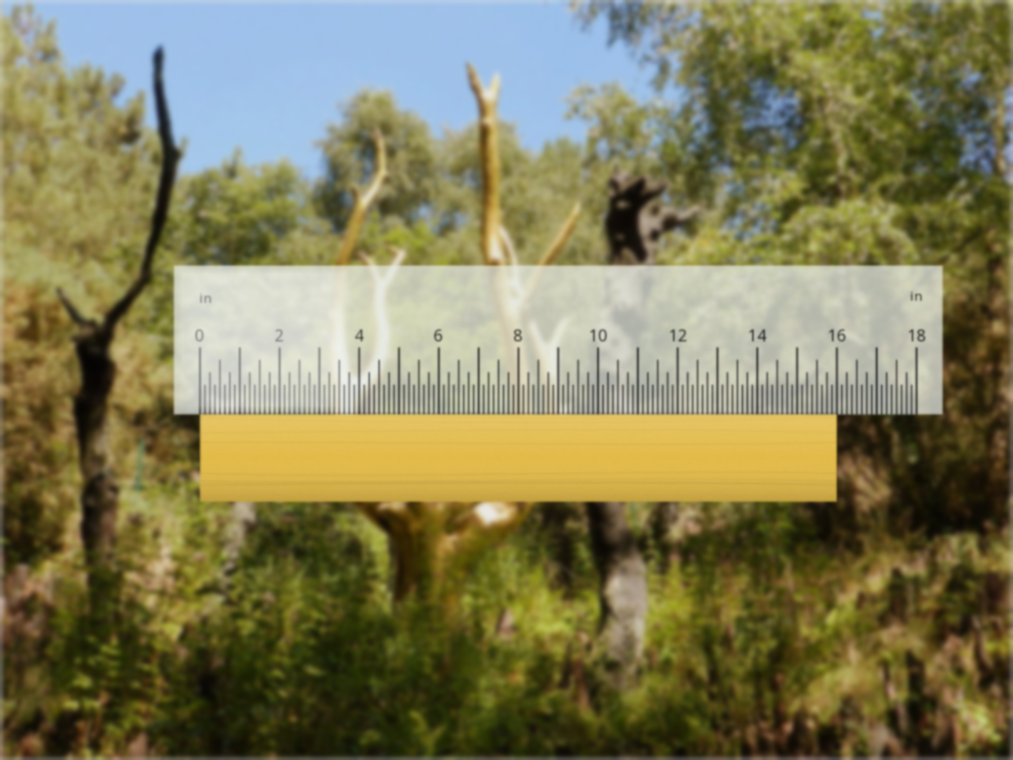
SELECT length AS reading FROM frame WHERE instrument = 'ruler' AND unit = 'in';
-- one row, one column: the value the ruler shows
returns 16 in
